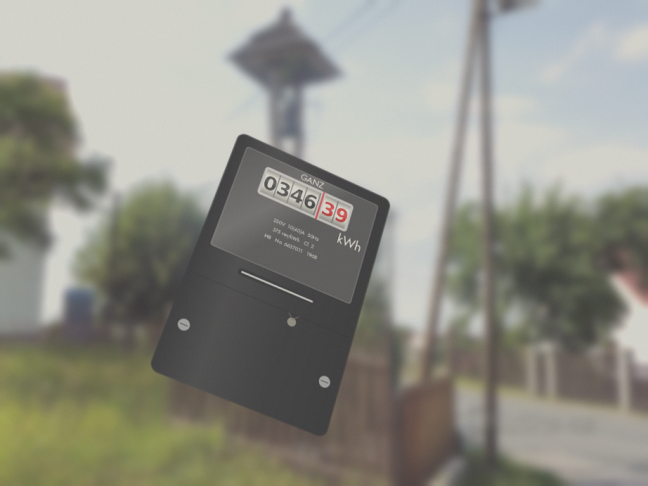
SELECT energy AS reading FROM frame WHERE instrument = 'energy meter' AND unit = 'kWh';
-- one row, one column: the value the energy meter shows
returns 346.39 kWh
